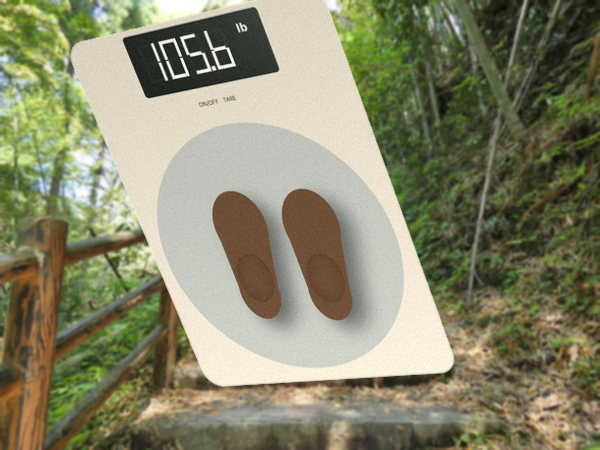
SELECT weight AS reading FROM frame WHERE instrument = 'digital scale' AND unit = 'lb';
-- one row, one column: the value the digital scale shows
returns 105.6 lb
